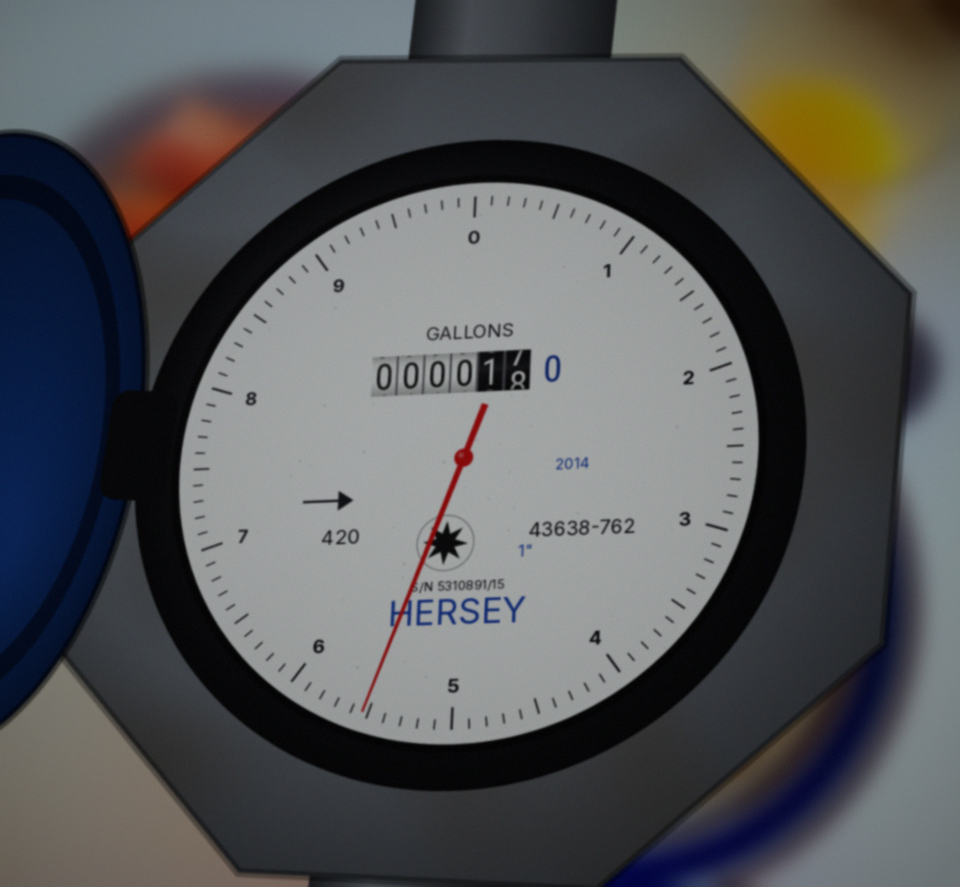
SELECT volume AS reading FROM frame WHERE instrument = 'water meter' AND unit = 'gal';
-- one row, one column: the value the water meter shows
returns 175.5 gal
